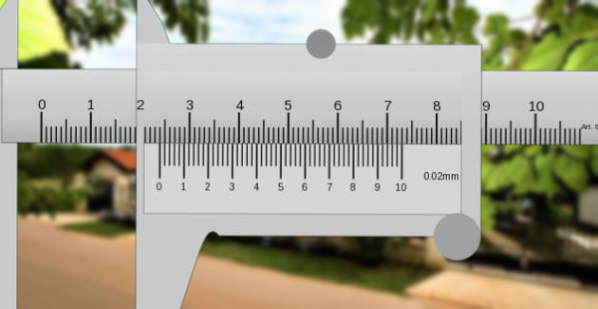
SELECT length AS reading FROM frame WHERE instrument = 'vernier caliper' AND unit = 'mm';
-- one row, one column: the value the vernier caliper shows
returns 24.0 mm
